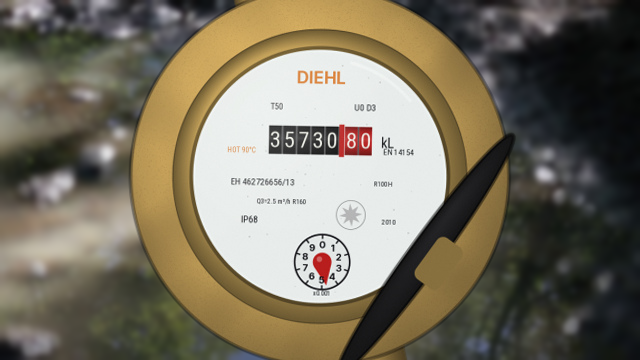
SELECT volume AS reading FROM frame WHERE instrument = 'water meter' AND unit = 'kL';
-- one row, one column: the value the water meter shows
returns 35730.804 kL
